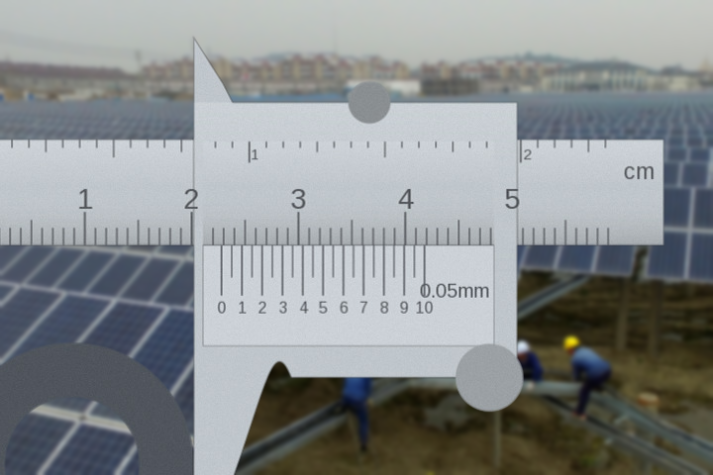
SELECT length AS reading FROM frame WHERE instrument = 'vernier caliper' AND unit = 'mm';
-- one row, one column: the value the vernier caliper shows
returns 22.8 mm
